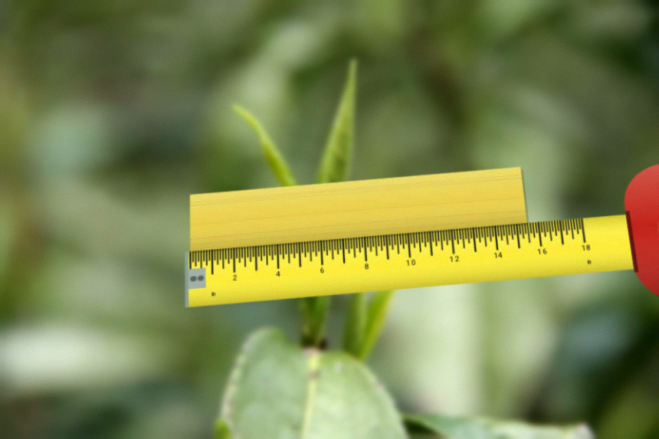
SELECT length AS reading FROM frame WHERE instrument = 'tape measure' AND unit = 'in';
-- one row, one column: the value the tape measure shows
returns 15.5 in
